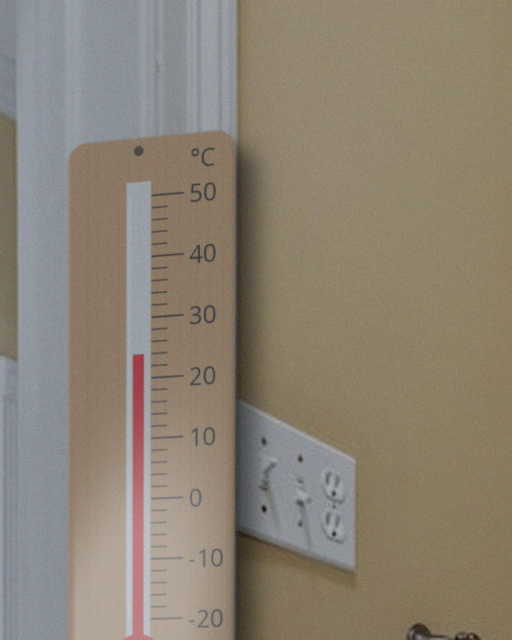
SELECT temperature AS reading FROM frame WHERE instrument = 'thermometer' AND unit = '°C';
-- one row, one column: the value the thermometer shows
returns 24 °C
